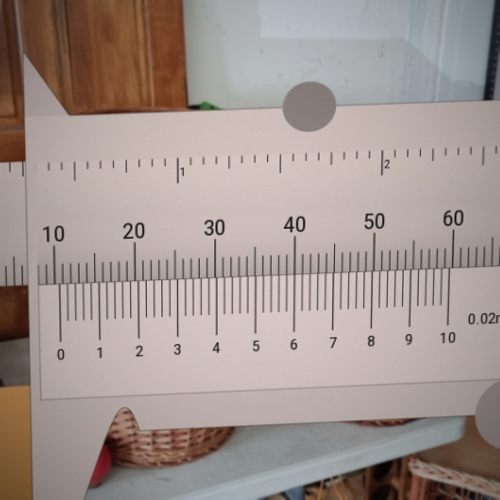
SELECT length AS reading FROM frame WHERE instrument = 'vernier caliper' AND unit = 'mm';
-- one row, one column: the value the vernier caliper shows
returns 10.6 mm
